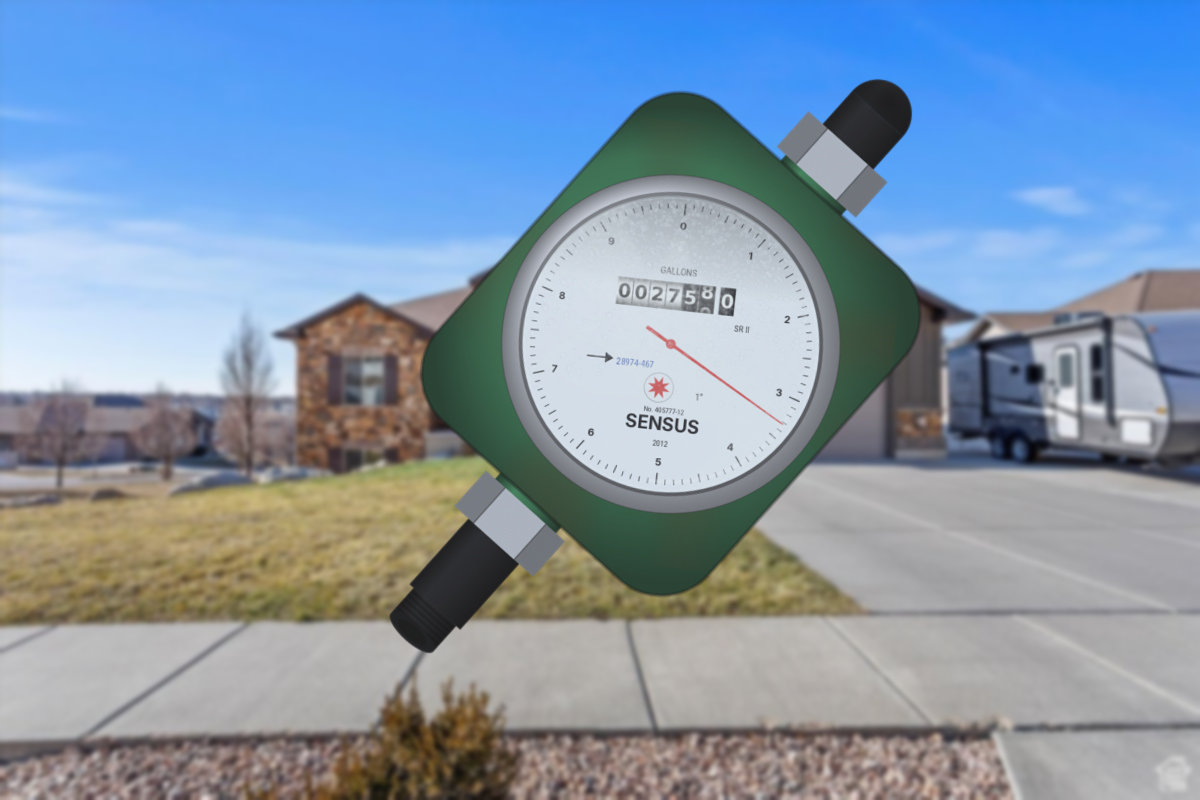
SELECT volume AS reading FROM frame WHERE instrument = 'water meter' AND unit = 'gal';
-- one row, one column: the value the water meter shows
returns 27583.3 gal
